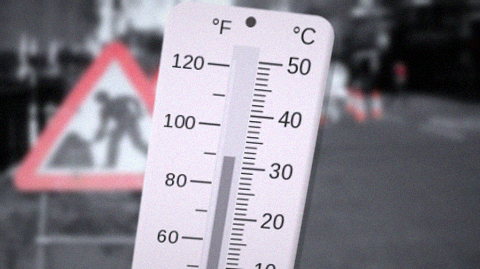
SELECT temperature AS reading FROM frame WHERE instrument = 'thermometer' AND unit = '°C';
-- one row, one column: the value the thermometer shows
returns 32 °C
